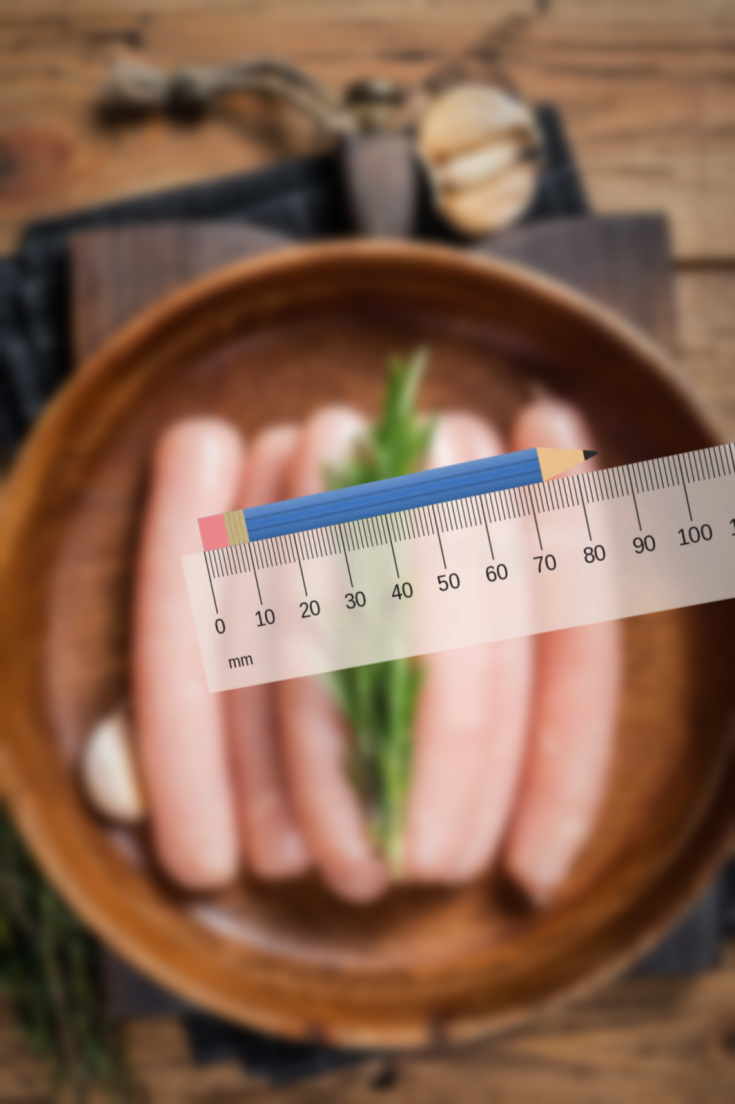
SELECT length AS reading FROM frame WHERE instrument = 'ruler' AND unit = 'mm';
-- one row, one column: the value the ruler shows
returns 85 mm
